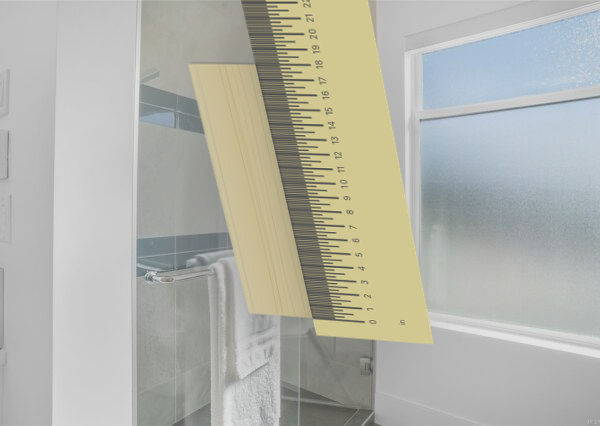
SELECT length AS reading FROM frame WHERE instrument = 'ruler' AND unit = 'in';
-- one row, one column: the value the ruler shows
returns 18 in
